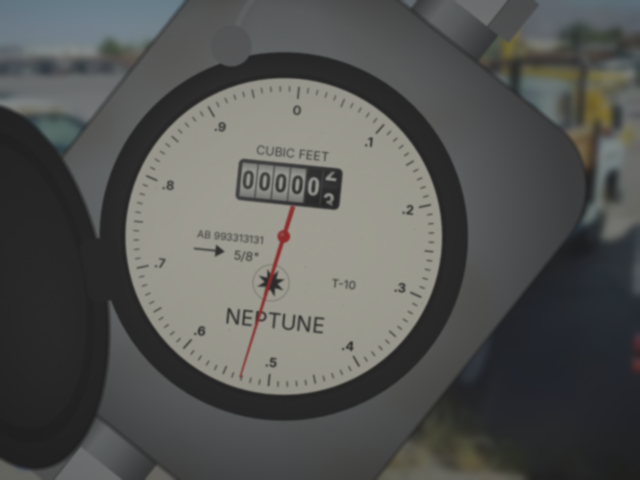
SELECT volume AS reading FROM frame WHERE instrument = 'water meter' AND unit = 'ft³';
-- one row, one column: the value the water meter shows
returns 2.53 ft³
